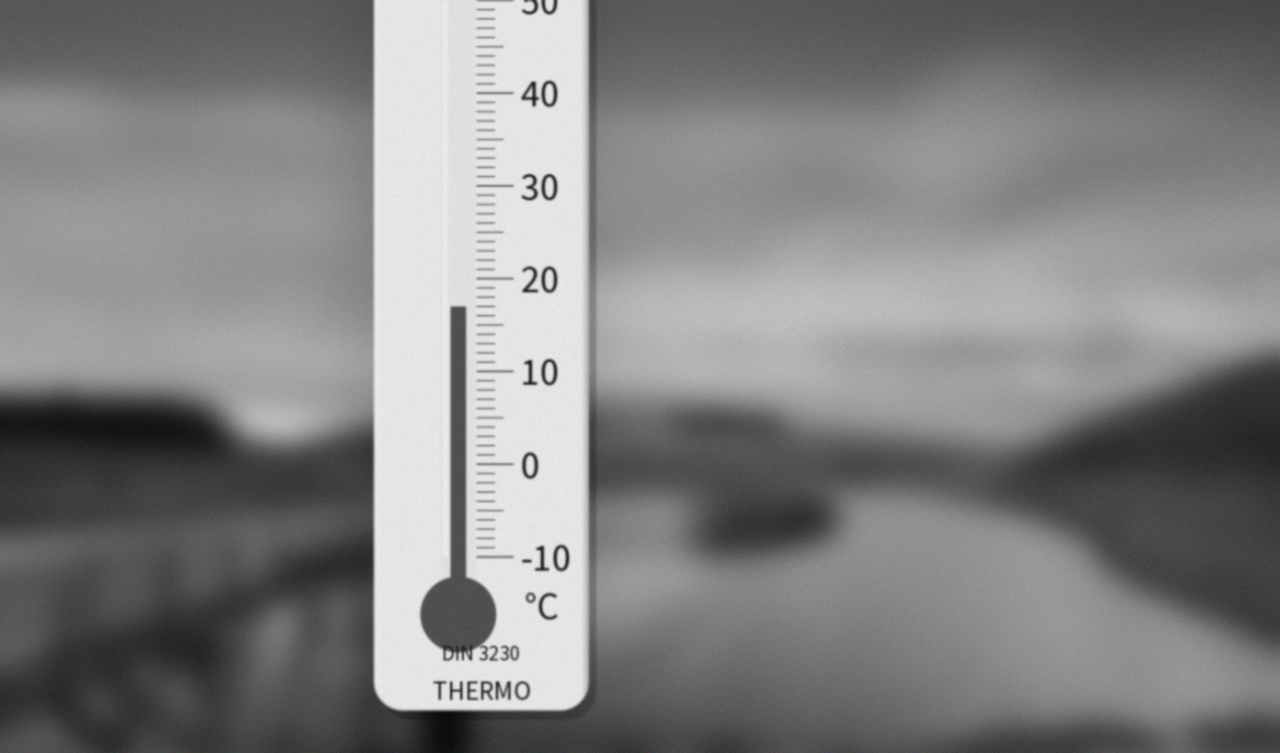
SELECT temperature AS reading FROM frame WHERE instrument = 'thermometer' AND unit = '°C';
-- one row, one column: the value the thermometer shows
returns 17 °C
